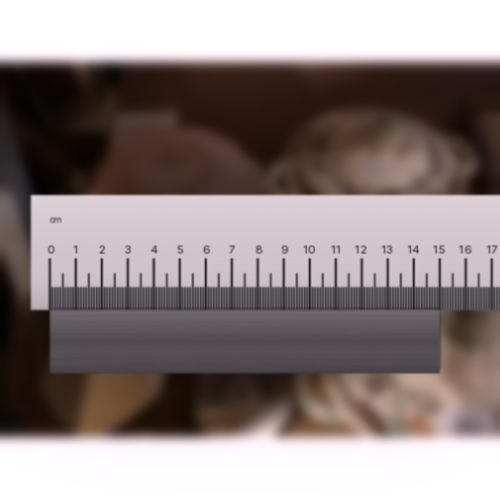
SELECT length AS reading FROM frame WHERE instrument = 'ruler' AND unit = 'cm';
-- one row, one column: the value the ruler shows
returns 15 cm
